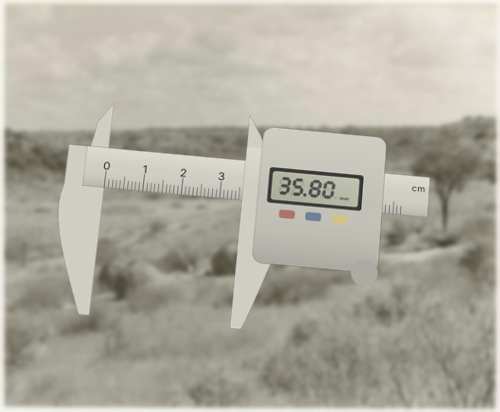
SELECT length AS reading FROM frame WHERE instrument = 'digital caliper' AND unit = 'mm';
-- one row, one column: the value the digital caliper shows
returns 35.80 mm
